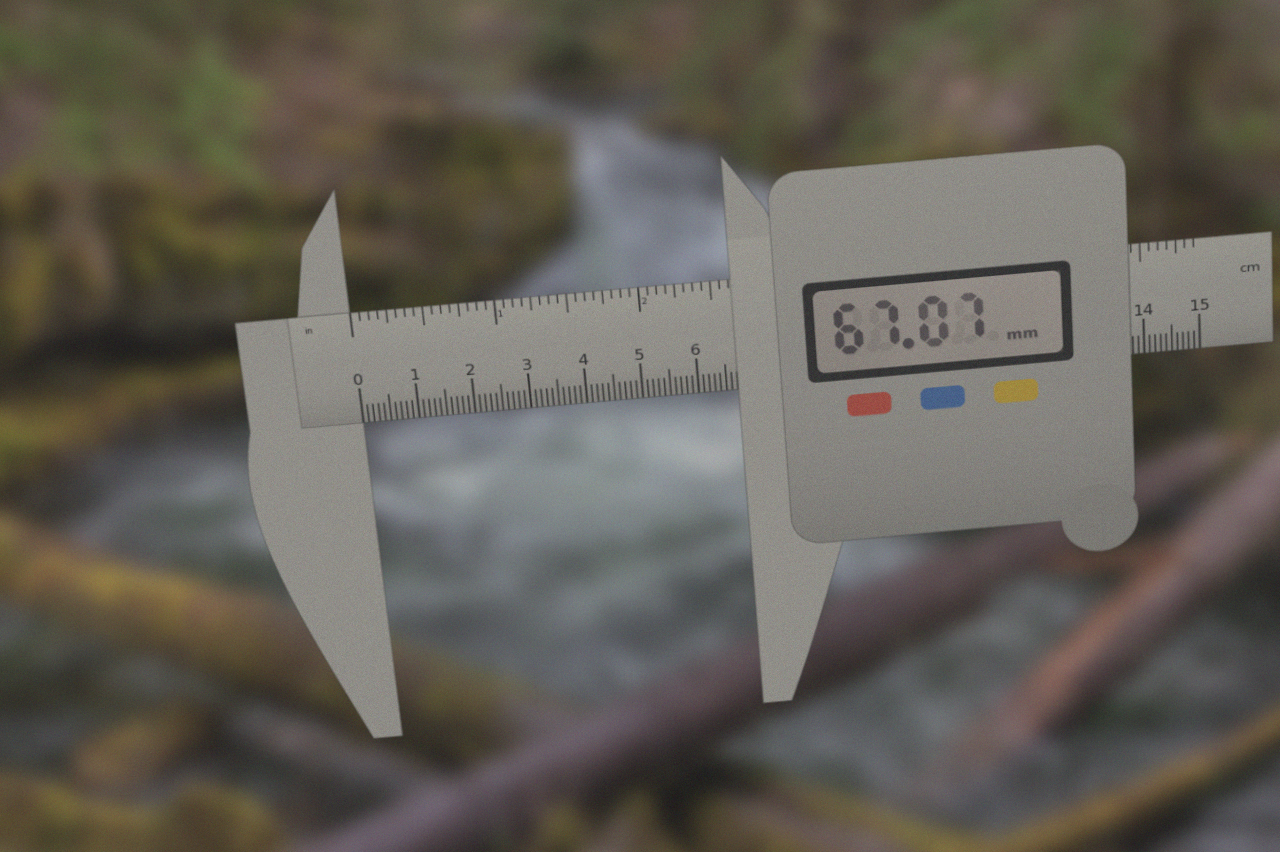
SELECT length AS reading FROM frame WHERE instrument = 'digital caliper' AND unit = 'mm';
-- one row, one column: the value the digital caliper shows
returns 67.07 mm
